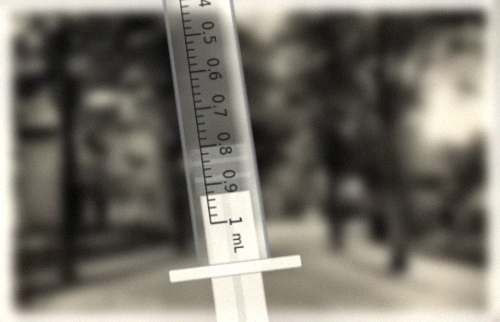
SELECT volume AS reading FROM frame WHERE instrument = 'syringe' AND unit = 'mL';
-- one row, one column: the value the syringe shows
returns 0.8 mL
